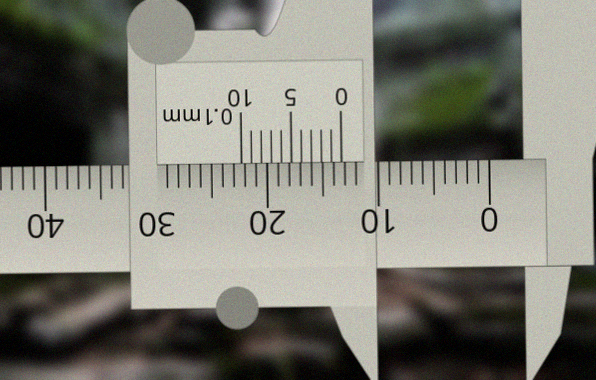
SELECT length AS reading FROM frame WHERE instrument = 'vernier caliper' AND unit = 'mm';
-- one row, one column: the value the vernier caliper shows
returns 13.3 mm
